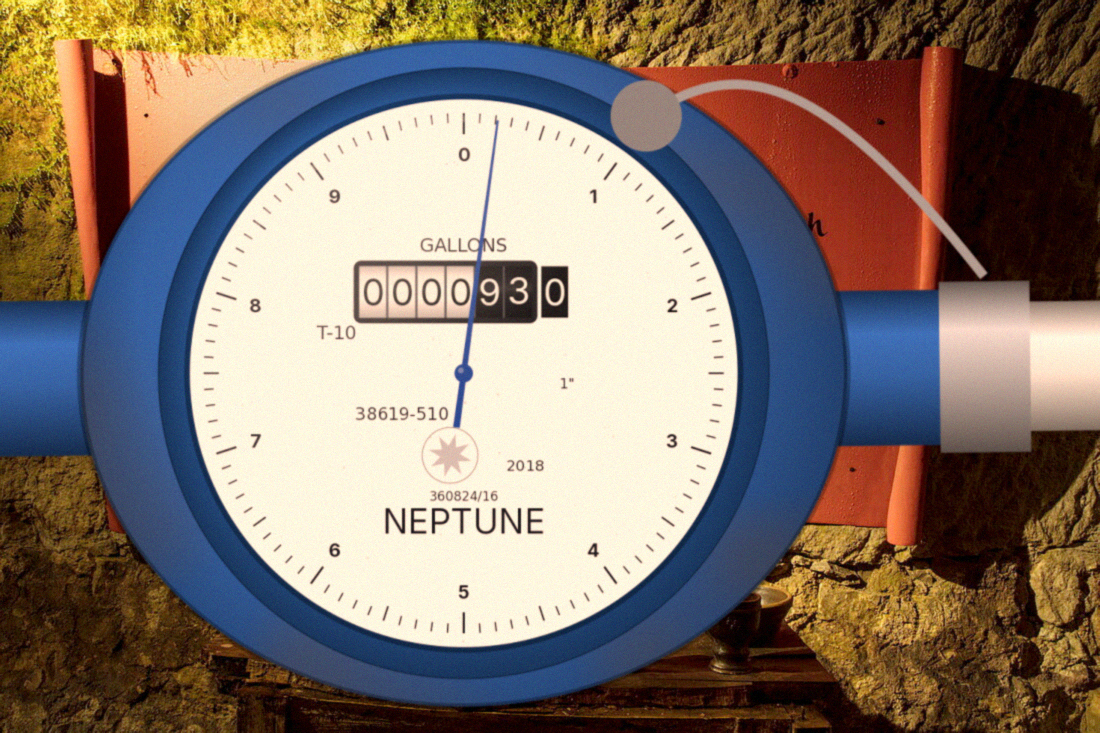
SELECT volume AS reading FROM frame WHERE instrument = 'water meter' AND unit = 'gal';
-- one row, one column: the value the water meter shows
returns 930.2 gal
